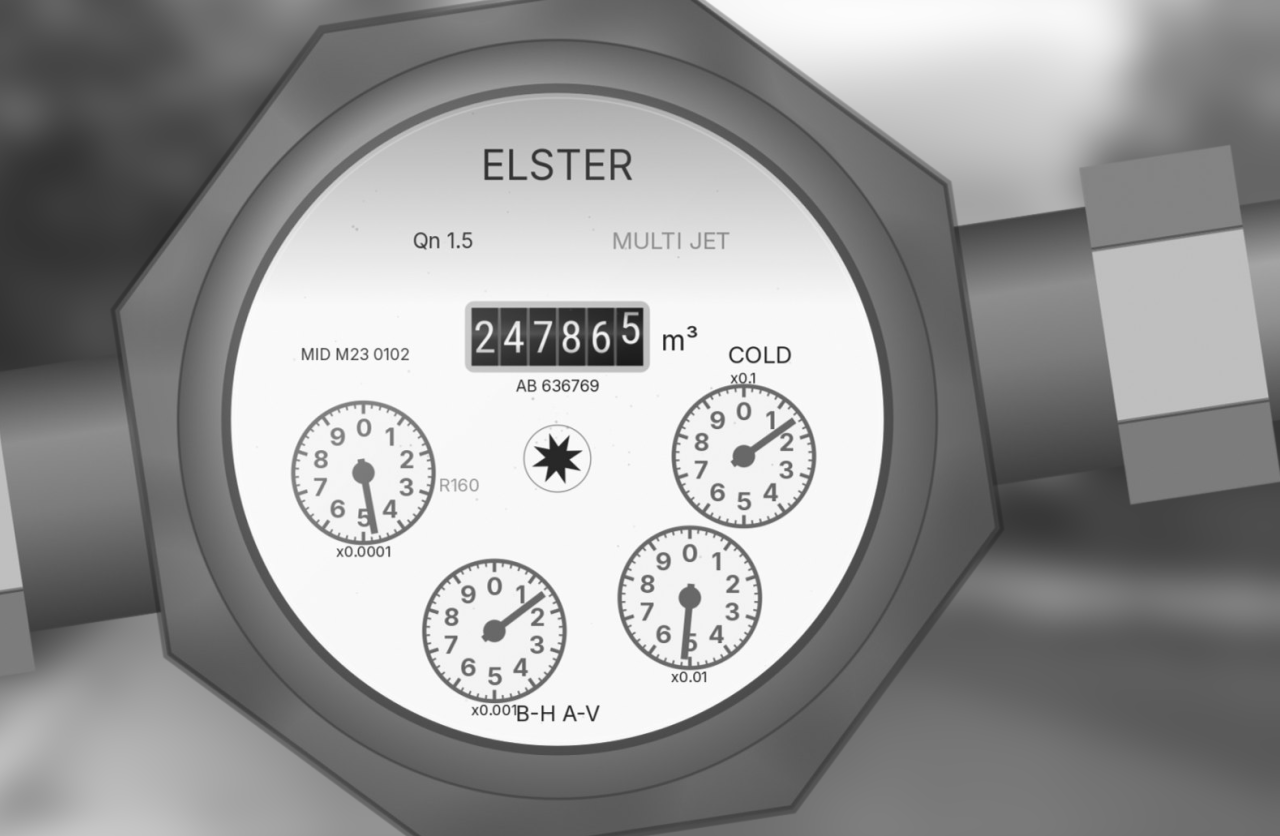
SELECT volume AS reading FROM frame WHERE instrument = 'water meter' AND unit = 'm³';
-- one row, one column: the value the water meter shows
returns 247865.1514 m³
